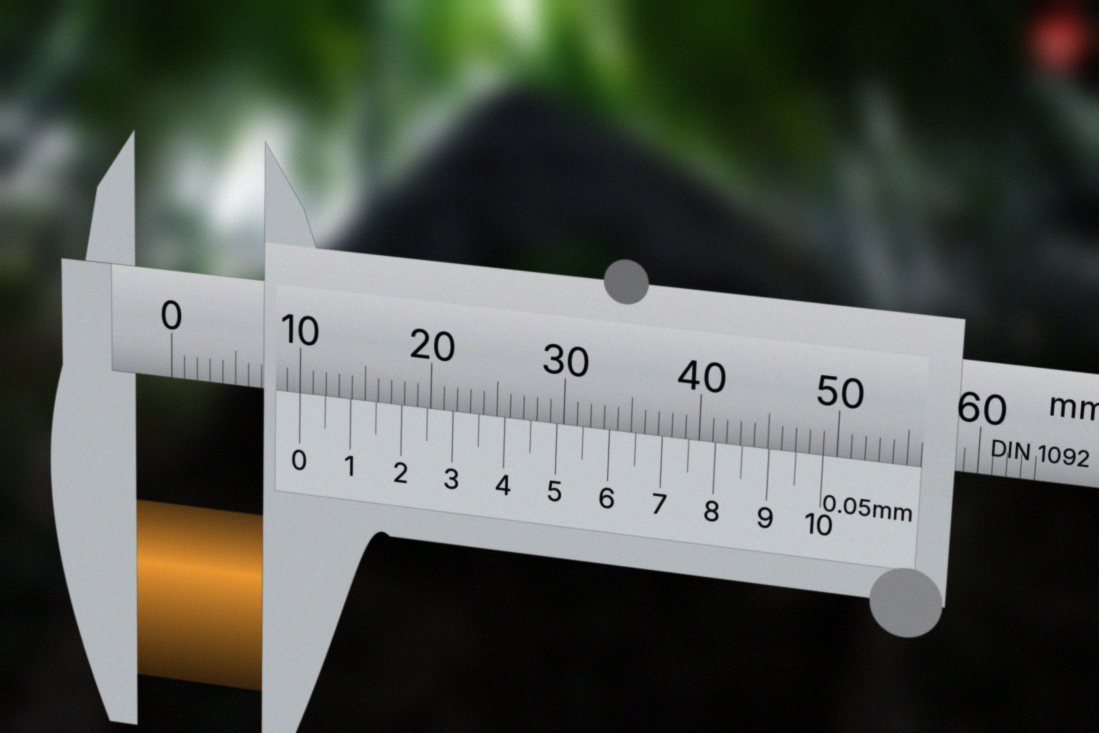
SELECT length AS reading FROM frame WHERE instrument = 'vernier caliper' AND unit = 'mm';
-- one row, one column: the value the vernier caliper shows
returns 10.0 mm
